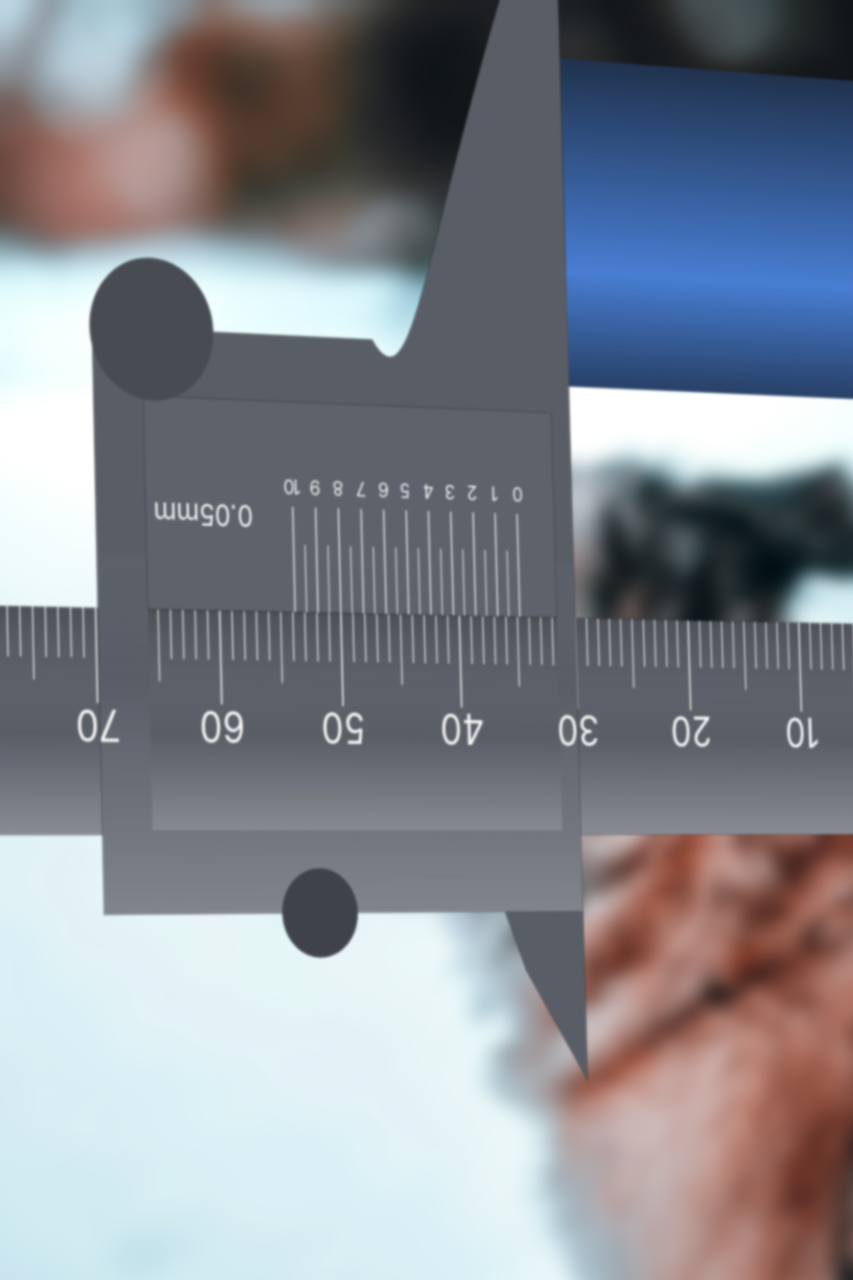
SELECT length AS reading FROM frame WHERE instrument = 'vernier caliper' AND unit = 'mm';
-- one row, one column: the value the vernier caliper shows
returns 34.8 mm
